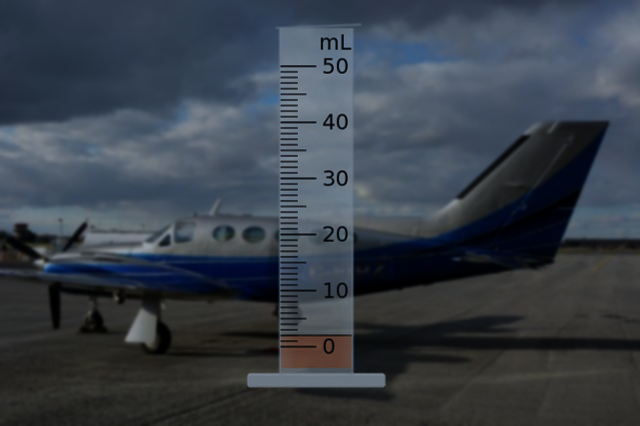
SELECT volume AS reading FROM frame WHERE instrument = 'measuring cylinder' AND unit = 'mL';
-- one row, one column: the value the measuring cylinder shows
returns 2 mL
